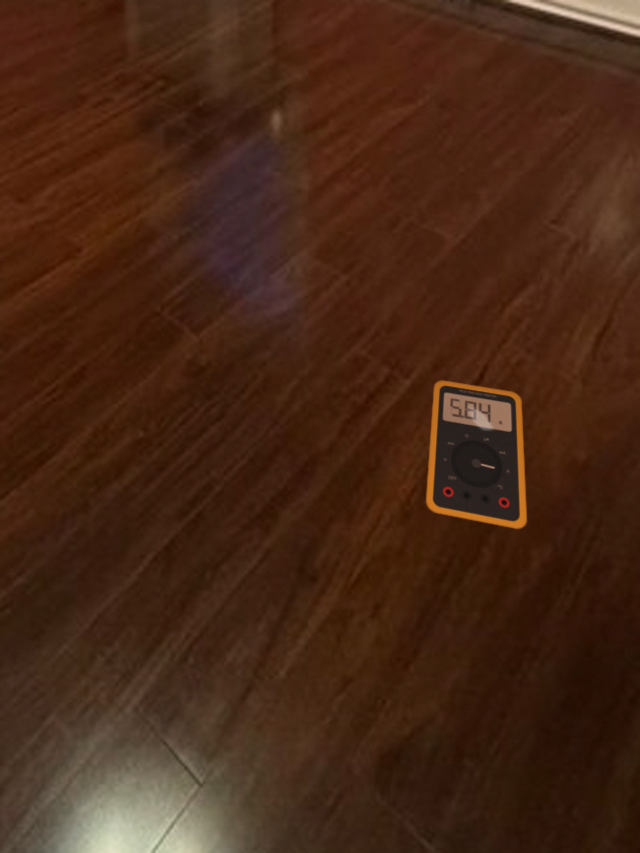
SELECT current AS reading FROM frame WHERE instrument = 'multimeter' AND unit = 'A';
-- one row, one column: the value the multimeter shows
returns 5.84 A
